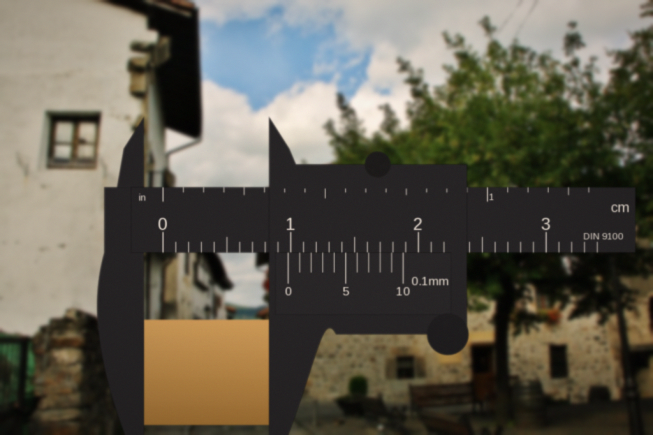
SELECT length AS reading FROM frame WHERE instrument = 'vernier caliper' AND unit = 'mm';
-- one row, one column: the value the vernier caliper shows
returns 9.8 mm
